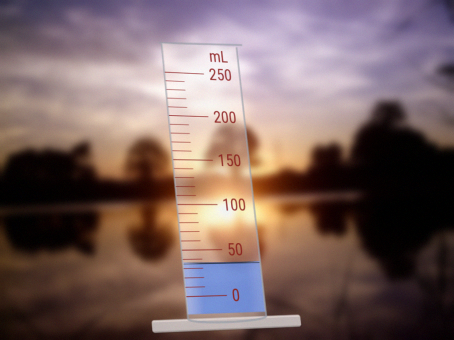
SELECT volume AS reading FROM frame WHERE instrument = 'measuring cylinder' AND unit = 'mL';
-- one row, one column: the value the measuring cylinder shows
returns 35 mL
